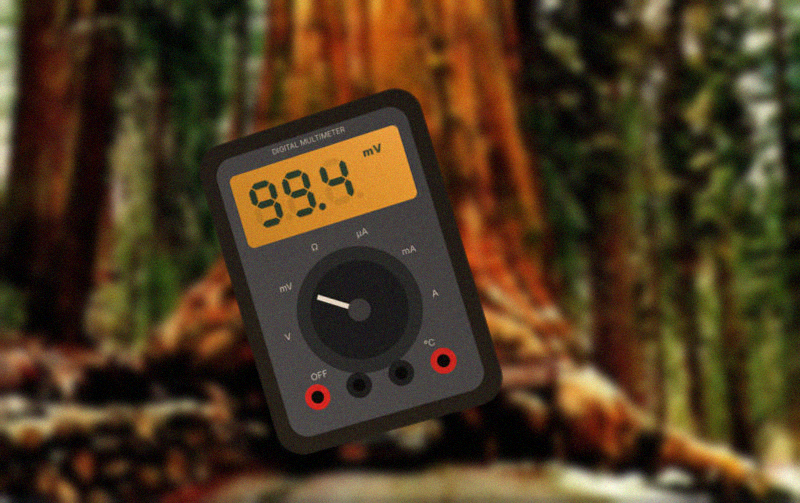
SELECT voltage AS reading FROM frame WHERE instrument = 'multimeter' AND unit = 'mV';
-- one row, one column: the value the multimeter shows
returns 99.4 mV
